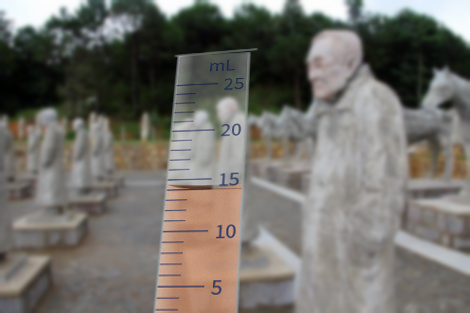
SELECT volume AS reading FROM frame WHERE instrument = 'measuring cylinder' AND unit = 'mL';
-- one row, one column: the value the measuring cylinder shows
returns 14 mL
